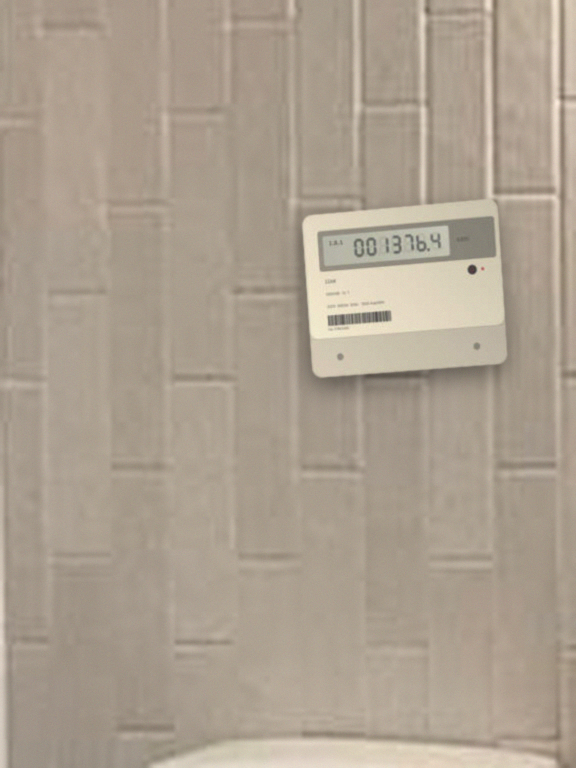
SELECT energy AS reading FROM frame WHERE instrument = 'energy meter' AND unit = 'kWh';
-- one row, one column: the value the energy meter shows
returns 1376.4 kWh
